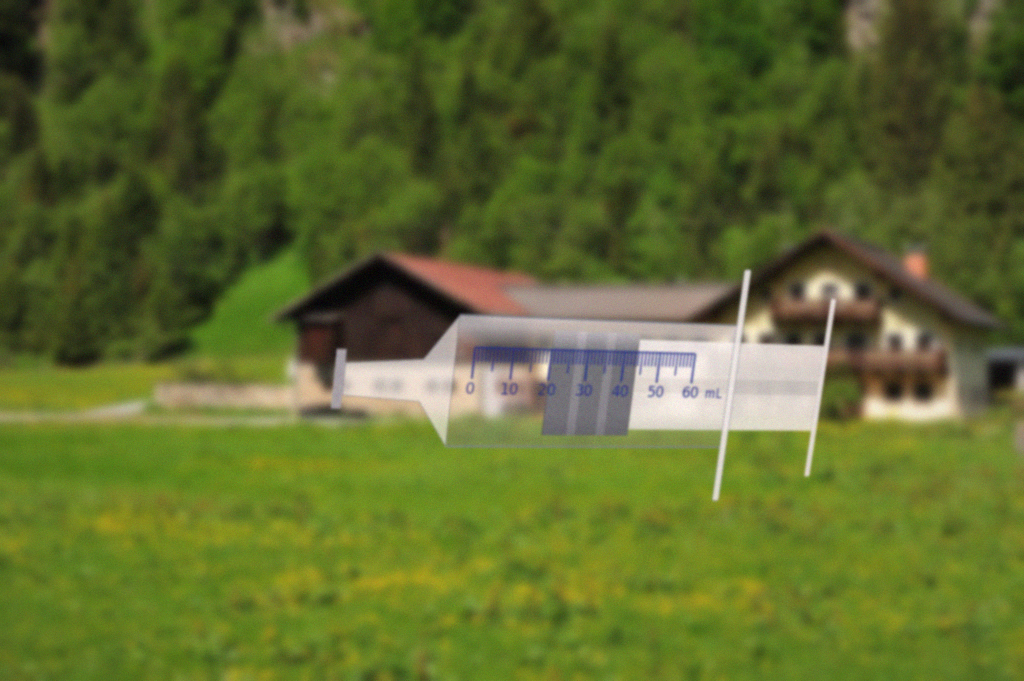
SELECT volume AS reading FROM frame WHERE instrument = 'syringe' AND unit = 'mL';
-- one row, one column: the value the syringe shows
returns 20 mL
